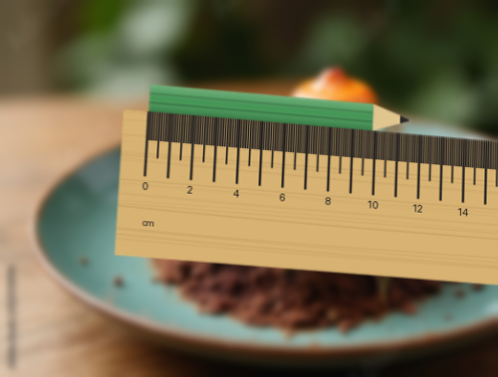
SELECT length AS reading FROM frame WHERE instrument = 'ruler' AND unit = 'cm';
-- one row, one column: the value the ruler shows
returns 11.5 cm
